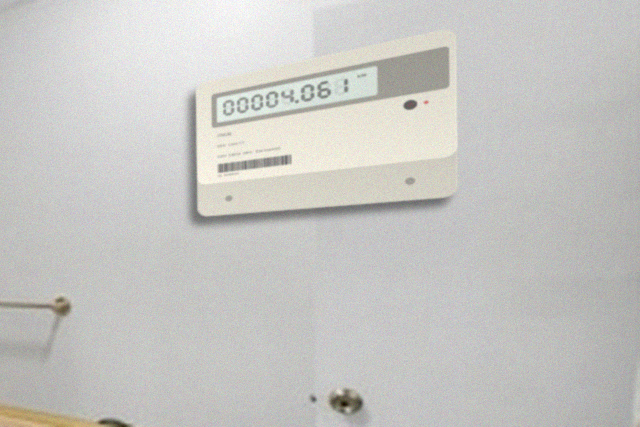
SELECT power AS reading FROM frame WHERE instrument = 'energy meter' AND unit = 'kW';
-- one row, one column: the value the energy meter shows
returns 4.061 kW
